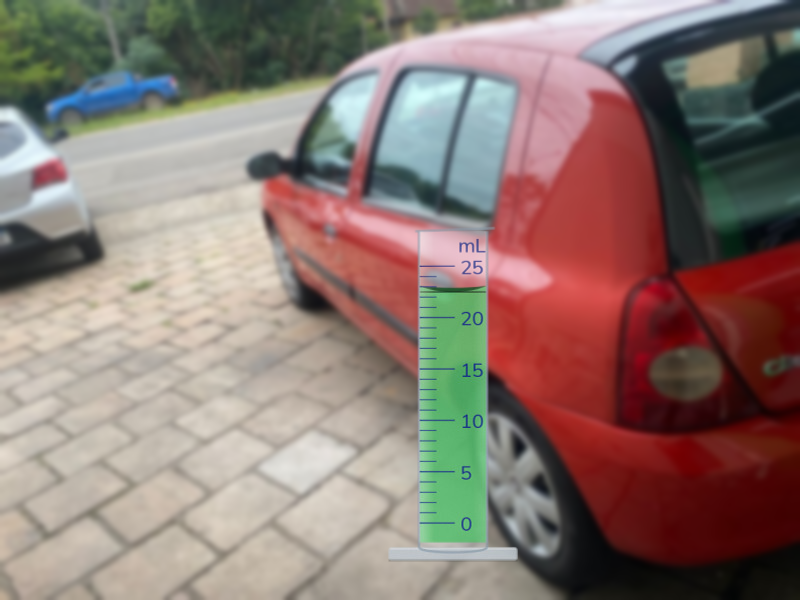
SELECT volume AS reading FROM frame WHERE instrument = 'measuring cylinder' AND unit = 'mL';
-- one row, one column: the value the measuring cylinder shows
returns 22.5 mL
